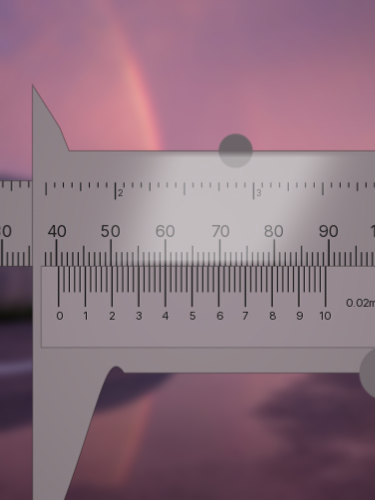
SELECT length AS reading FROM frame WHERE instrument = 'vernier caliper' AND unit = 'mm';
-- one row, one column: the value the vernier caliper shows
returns 40.4 mm
